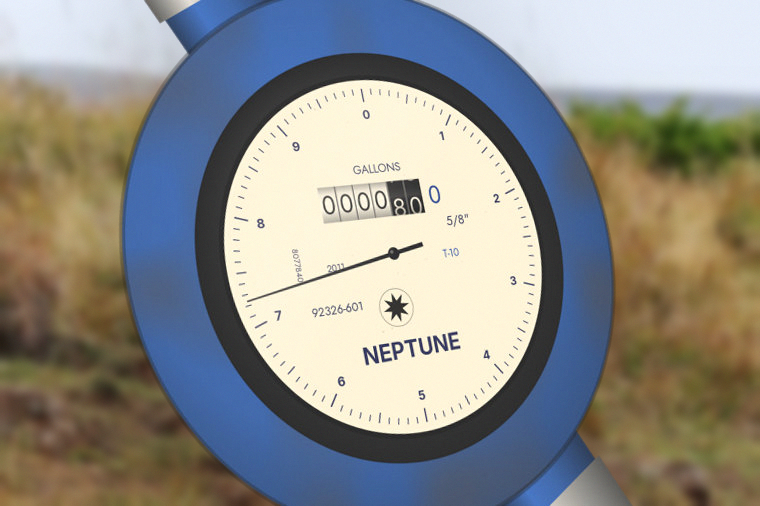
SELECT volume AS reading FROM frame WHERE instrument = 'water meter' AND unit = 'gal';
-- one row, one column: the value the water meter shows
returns 797.2 gal
